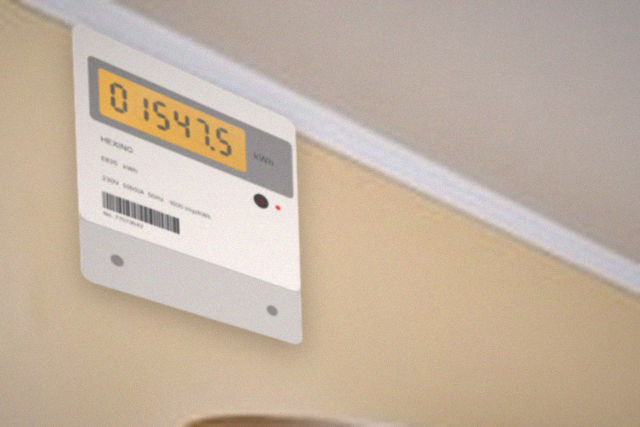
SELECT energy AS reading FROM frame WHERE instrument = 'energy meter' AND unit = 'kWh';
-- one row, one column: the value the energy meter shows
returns 1547.5 kWh
